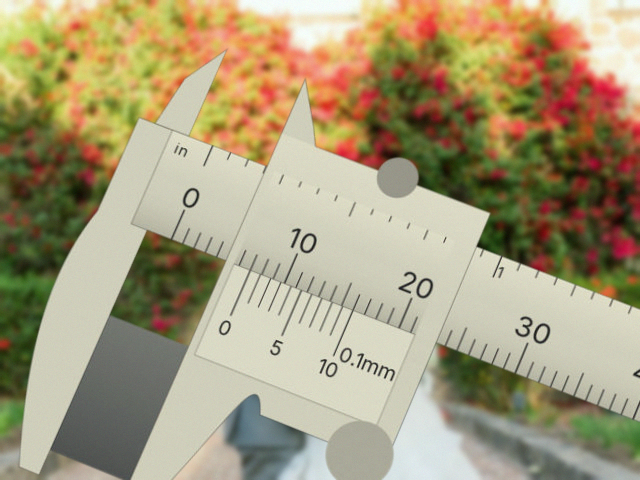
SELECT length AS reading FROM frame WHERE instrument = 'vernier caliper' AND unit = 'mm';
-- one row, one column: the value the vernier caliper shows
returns 7.0 mm
